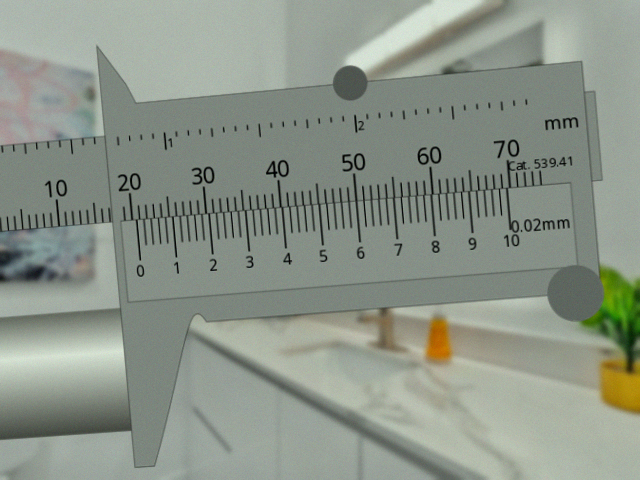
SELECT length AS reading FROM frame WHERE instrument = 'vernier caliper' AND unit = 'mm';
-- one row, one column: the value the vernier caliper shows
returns 20.6 mm
